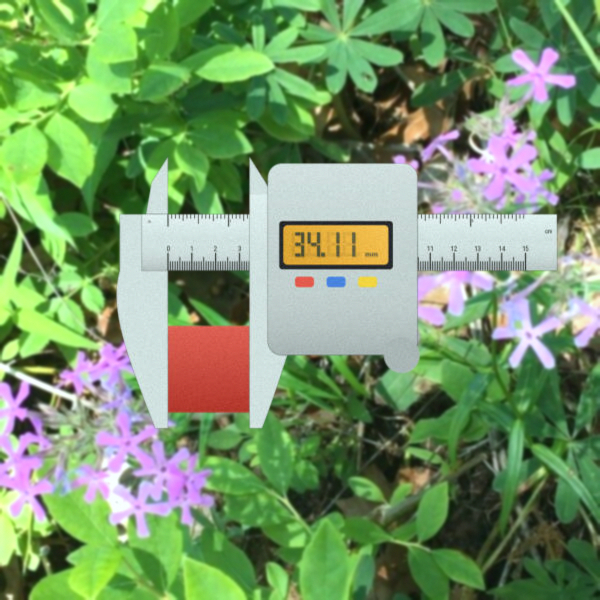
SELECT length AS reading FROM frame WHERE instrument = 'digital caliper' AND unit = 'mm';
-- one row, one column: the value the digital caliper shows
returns 34.11 mm
